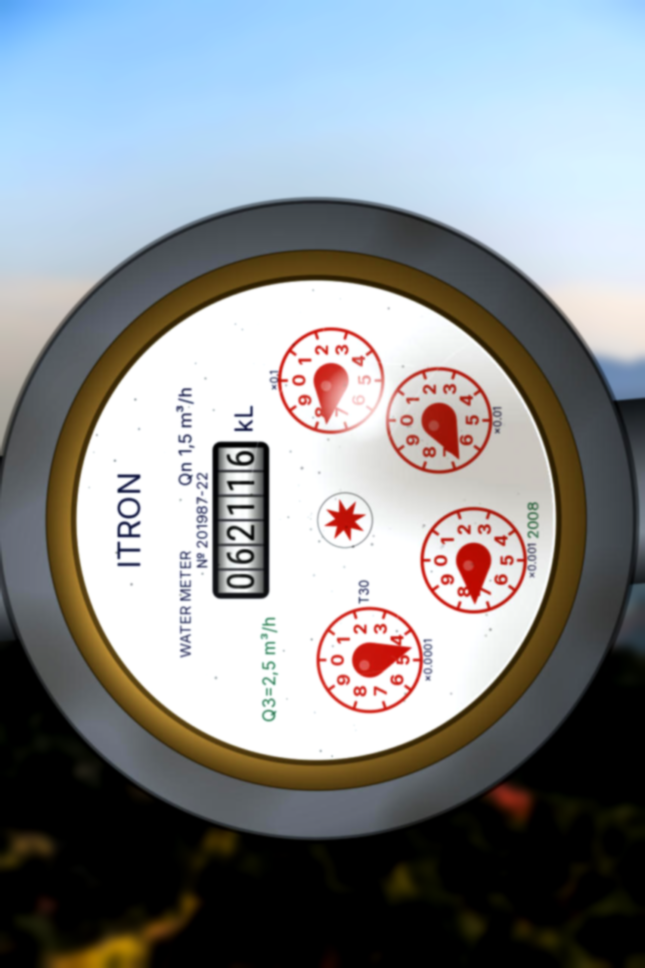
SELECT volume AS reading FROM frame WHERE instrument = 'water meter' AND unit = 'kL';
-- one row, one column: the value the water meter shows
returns 62116.7674 kL
